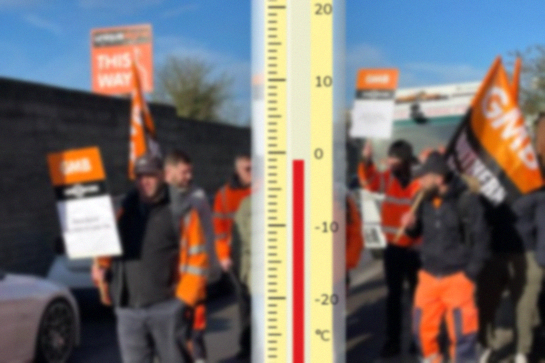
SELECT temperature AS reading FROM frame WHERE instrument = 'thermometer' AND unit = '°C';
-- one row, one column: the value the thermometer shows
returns -1 °C
